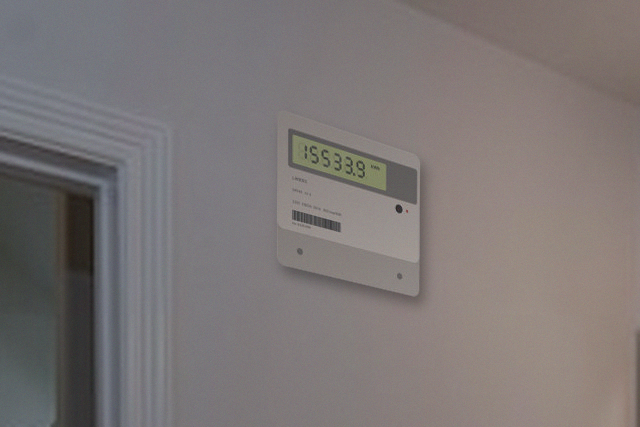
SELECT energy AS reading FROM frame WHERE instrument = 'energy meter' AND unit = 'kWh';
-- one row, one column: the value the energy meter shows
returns 15533.9 kWh
